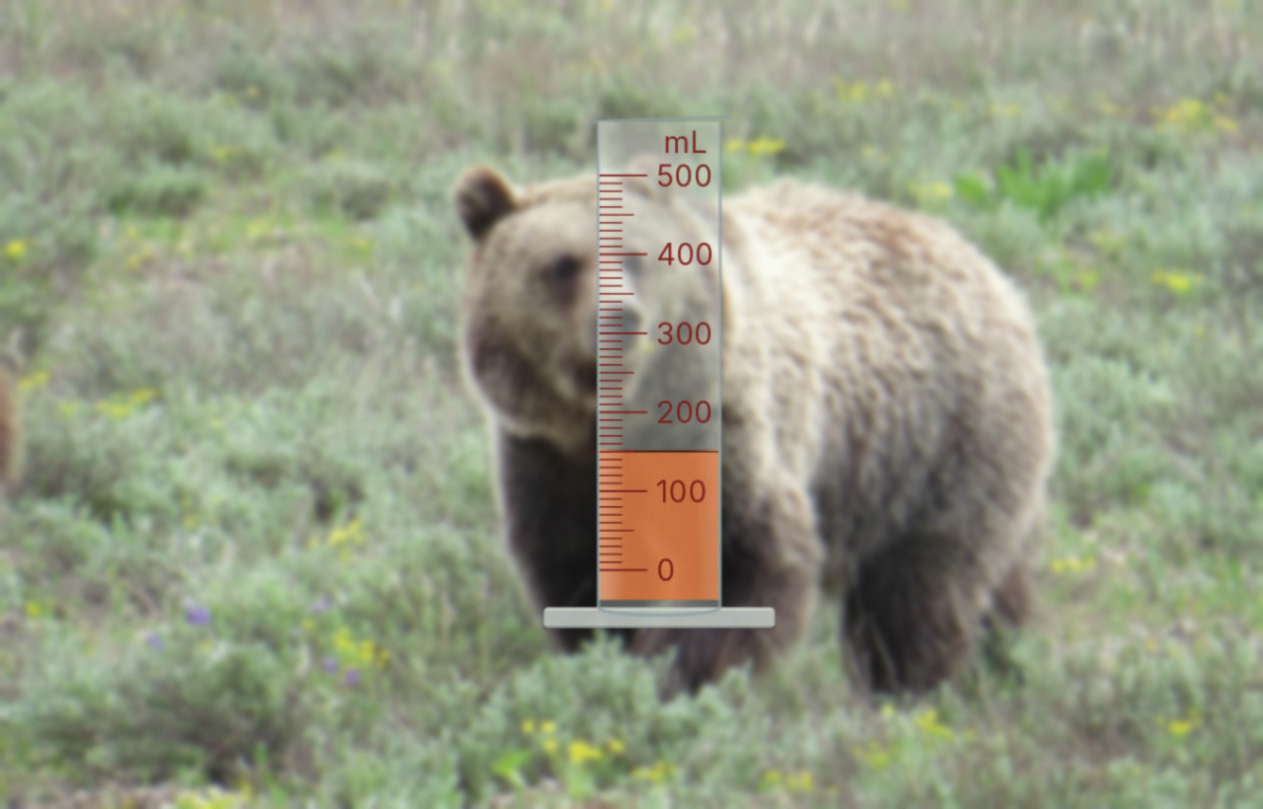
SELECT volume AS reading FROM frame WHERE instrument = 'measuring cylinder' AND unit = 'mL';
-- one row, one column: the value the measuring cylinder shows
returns 150 mL
